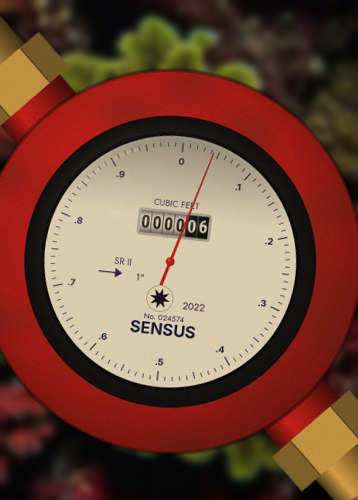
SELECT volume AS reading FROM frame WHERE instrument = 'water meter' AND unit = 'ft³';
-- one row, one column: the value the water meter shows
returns 6.04 ft³
